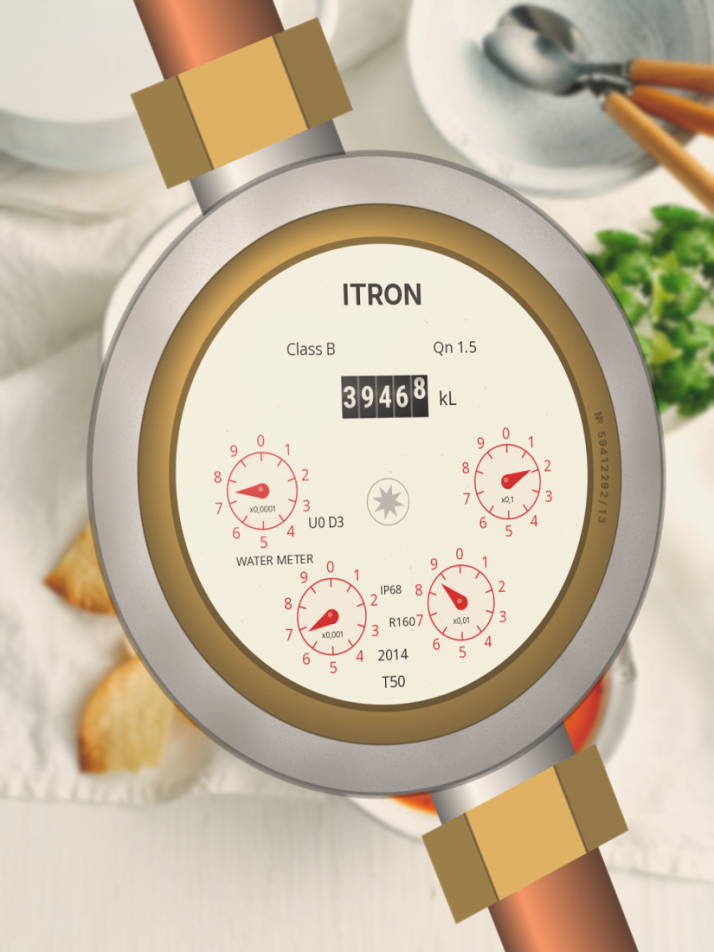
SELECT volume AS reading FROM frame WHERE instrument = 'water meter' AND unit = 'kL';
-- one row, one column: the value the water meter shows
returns 39468.1867 kL
